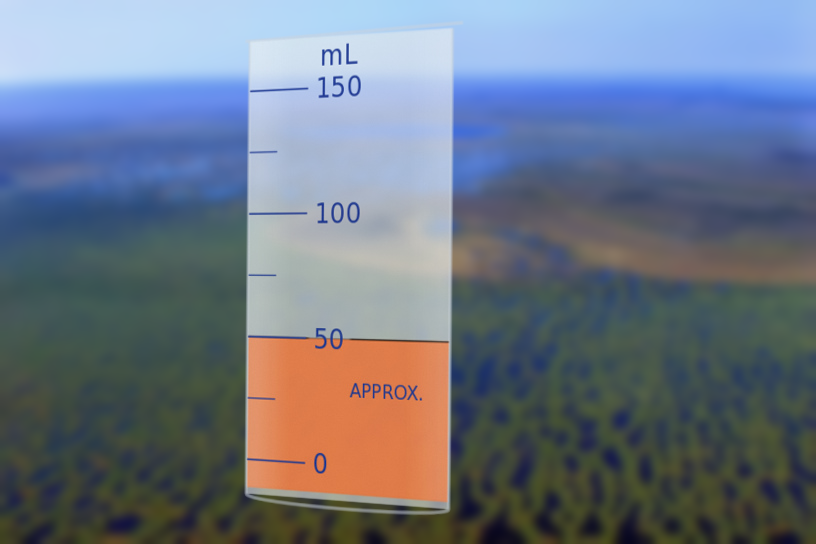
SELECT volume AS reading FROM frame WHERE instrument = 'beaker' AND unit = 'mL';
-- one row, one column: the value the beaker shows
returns 50 mL
